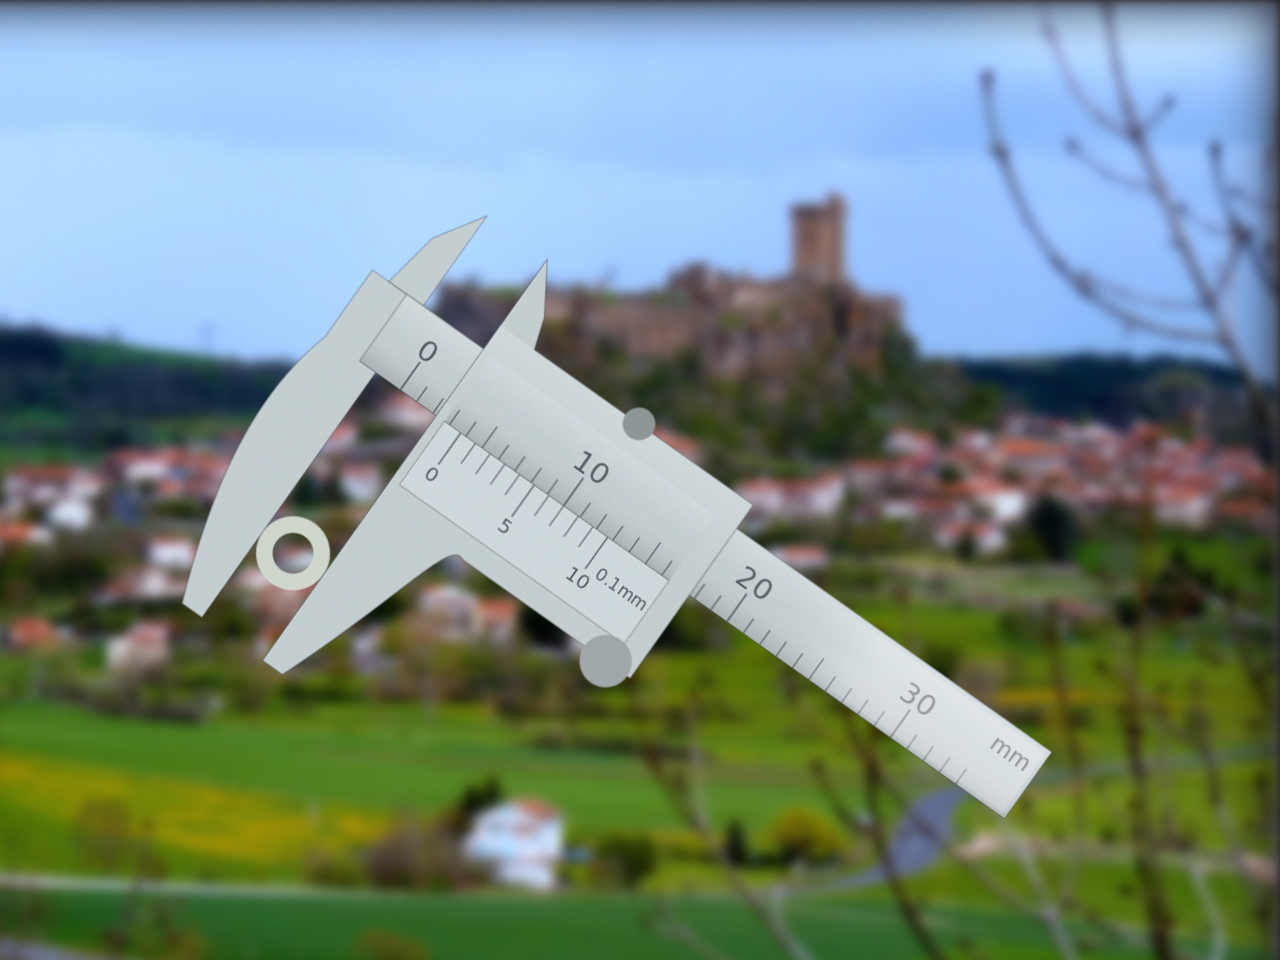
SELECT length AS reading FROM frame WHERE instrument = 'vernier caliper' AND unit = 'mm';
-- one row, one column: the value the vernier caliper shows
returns 3.7 mm
